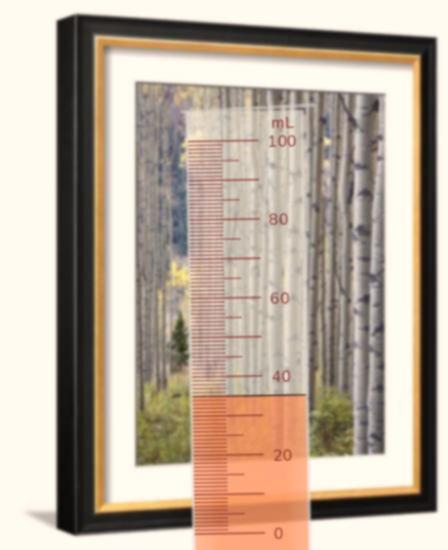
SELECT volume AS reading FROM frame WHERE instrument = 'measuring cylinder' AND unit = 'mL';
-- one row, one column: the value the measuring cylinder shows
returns 35 mL
